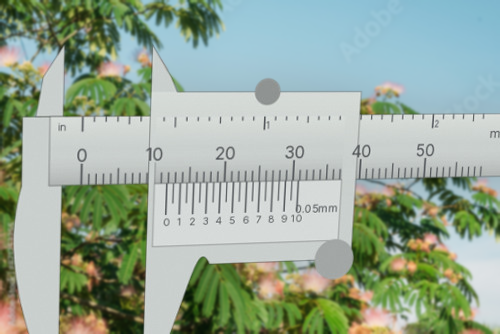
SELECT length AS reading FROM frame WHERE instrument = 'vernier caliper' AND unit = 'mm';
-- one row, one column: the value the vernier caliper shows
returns 11.8 mm
